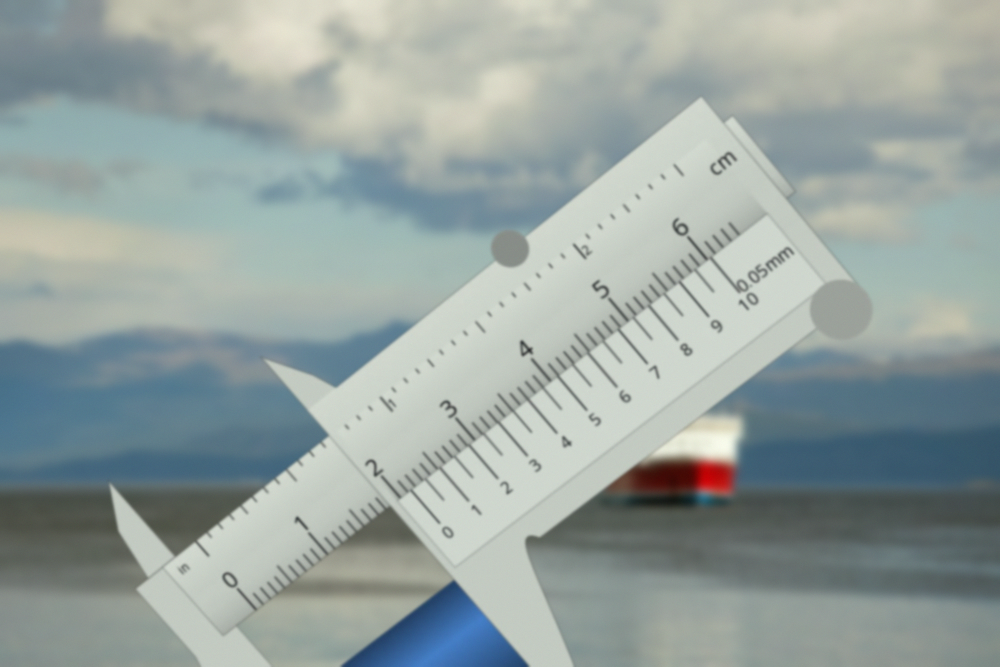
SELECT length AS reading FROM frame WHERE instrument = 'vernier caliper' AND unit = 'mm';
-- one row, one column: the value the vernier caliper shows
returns 21.4 mm
